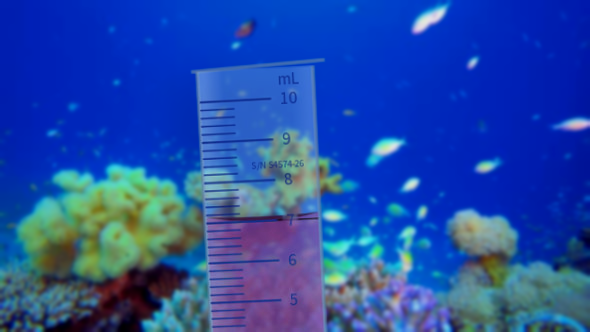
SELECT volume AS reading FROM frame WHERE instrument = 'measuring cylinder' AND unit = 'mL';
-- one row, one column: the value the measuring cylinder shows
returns 7 mL
